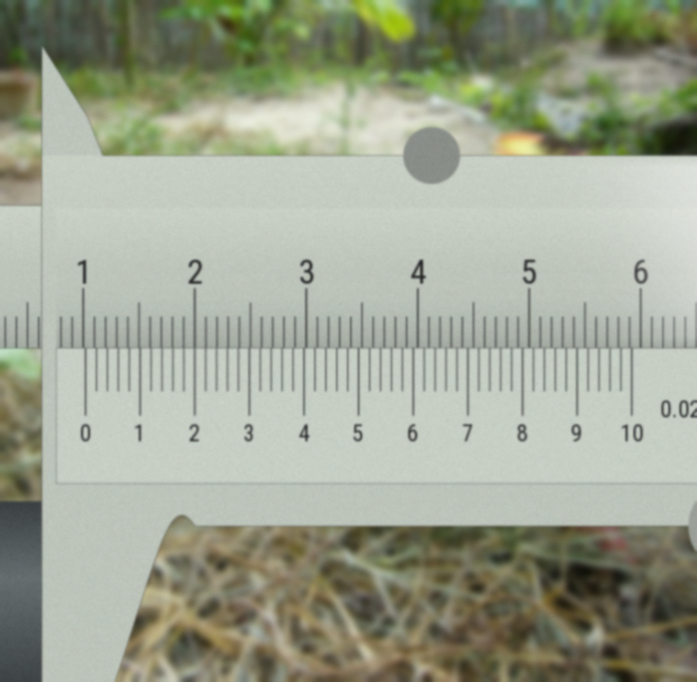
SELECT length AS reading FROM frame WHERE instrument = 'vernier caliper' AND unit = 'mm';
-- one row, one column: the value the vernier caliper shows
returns 10.2 mm
